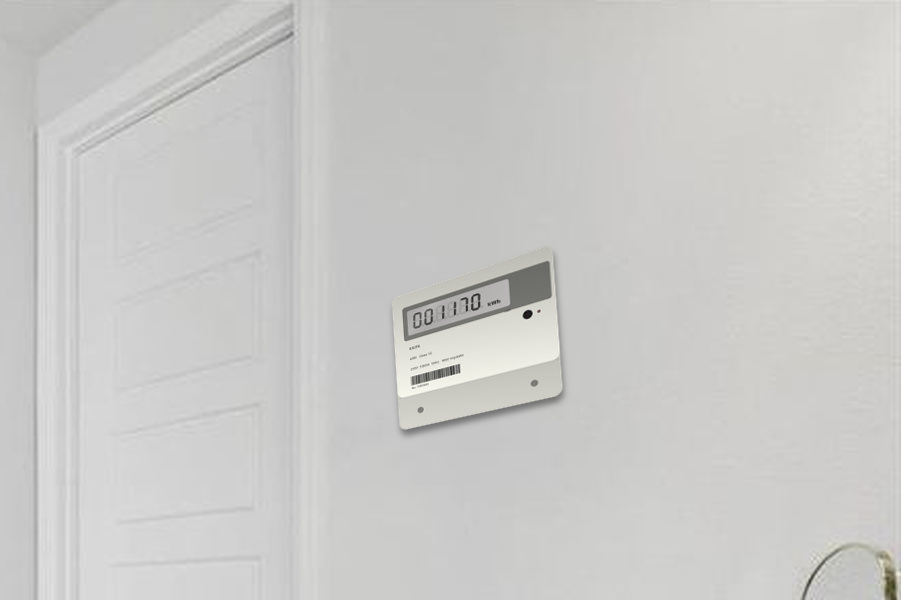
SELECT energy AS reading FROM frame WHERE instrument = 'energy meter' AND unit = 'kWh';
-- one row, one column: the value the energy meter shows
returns 1170 kWh
